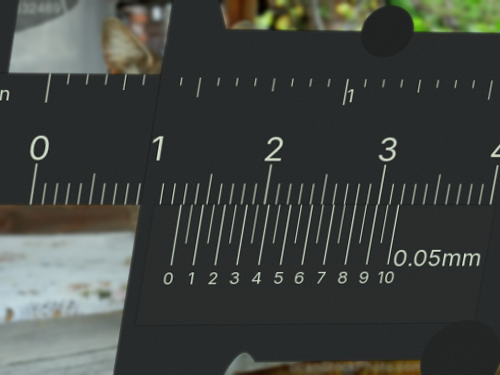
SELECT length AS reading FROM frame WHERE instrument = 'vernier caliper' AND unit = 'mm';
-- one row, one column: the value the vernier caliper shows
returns 12.8 mm
